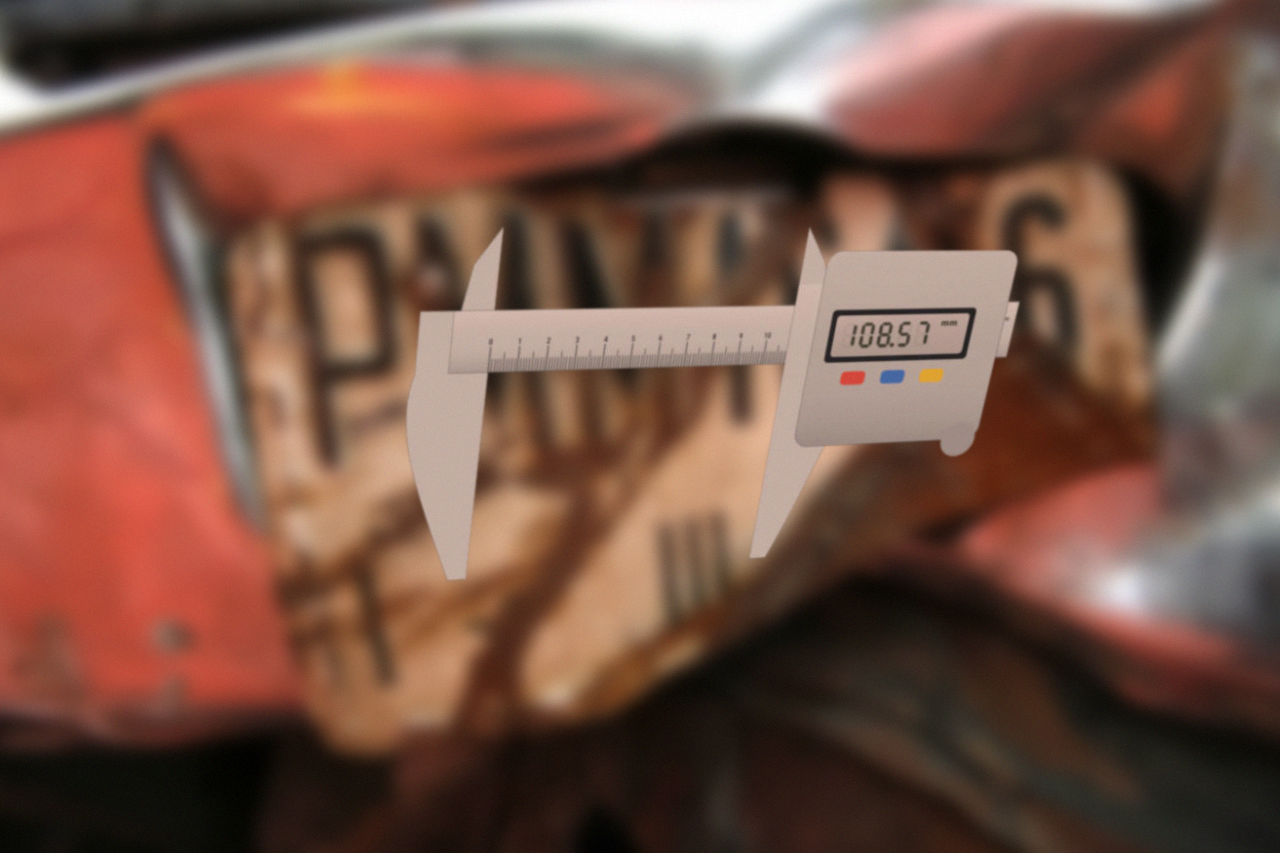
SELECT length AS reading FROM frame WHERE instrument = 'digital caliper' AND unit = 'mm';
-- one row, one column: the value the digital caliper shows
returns 108.57 mm
